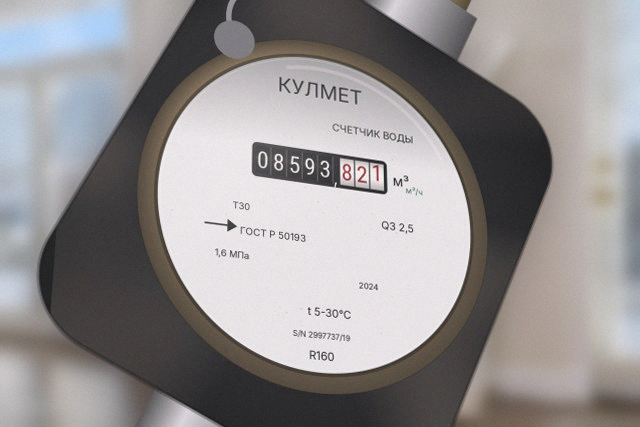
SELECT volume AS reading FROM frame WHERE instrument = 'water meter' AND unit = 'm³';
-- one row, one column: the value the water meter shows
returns 8593.821 m³
